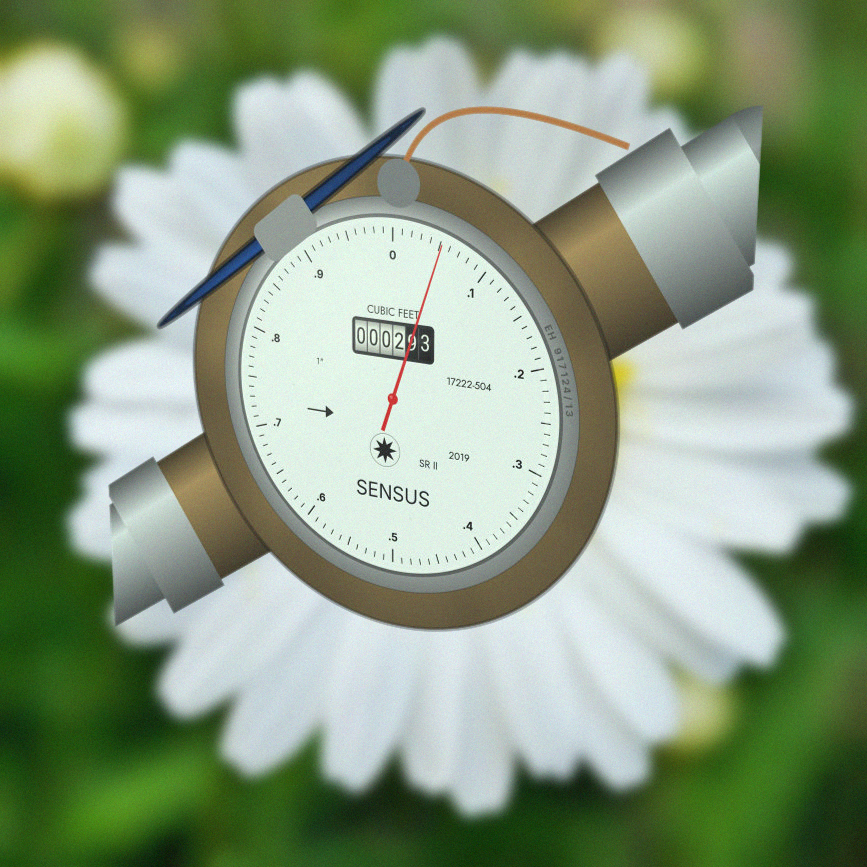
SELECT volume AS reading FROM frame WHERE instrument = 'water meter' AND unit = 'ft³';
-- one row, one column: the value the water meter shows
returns 293.05 ft³
